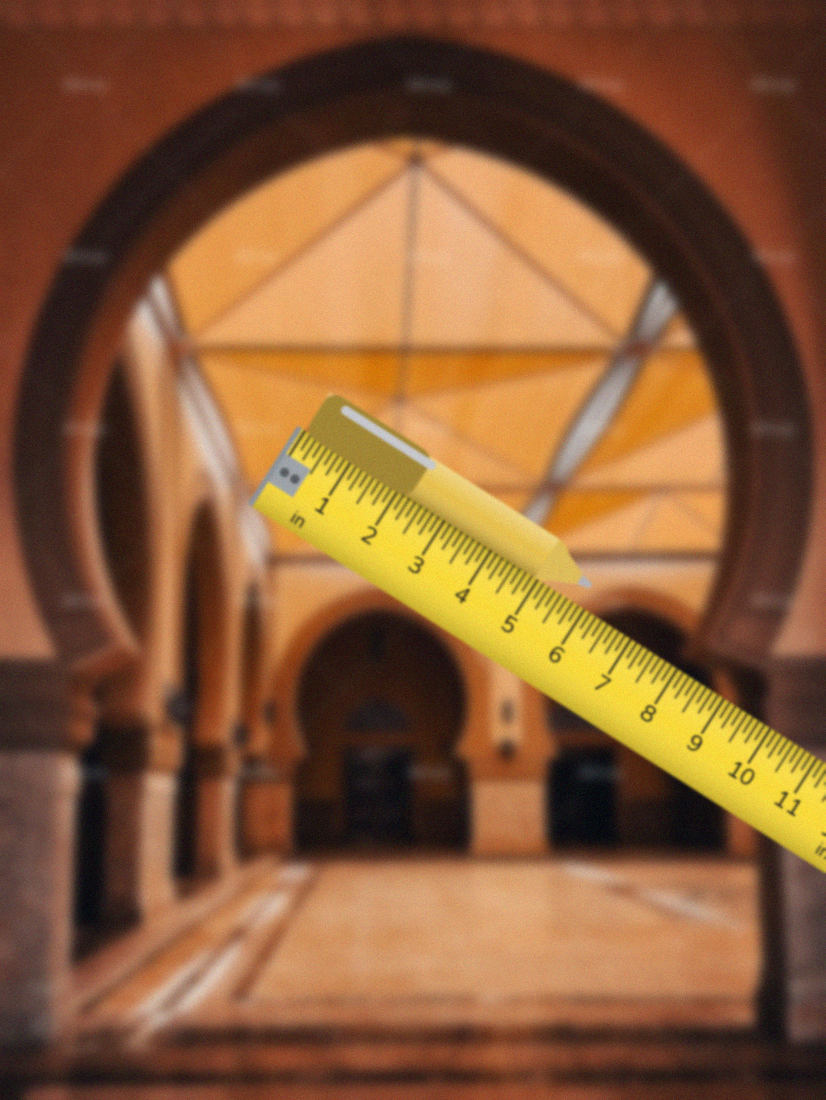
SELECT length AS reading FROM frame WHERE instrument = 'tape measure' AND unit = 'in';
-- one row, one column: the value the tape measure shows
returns 5.875 in
